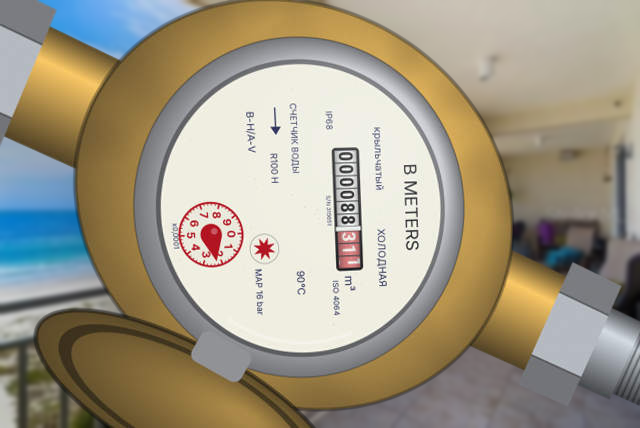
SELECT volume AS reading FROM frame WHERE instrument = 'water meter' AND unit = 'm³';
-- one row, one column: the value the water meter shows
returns 88.3112 m³
